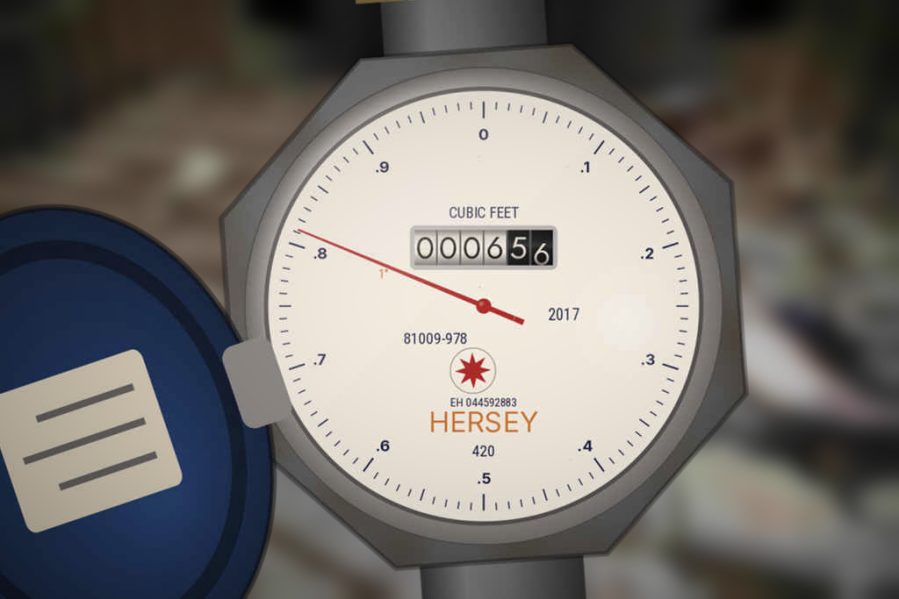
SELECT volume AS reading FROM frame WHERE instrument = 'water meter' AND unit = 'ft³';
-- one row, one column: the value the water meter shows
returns 655.81 ft³
